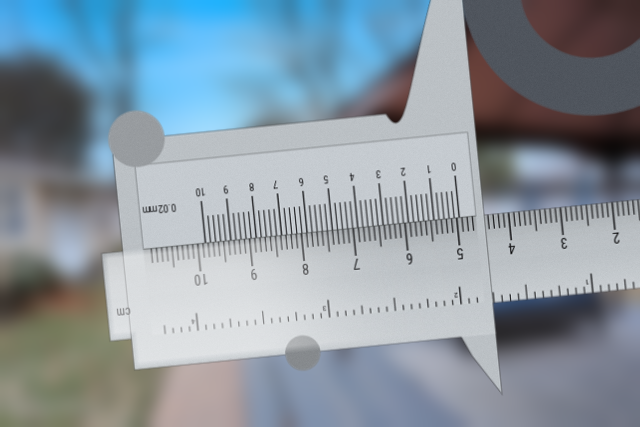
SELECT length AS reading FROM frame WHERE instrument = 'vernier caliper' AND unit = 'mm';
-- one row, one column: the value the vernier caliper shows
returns 49.5 mm
